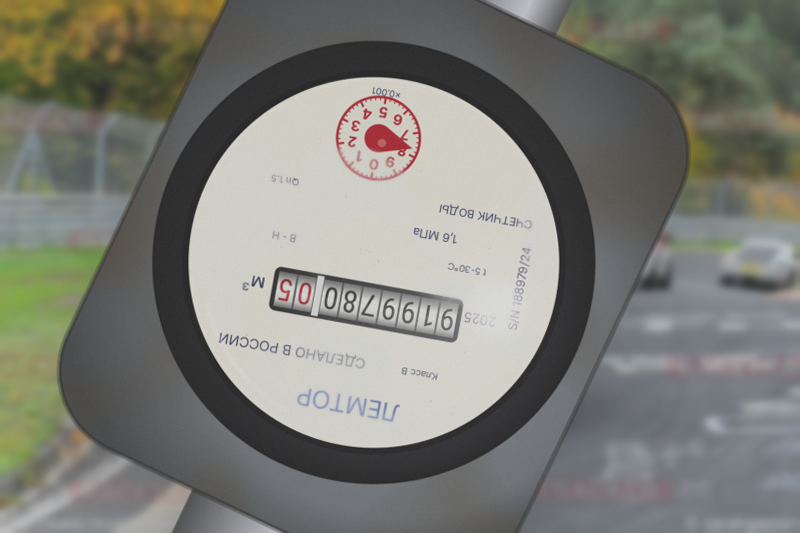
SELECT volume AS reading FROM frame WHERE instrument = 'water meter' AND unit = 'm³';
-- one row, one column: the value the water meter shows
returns 9199780.057 m³
